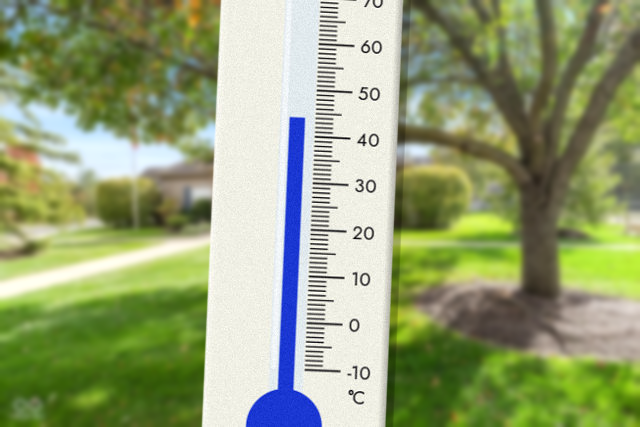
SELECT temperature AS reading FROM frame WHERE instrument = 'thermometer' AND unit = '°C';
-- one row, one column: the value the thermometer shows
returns 44 °C
